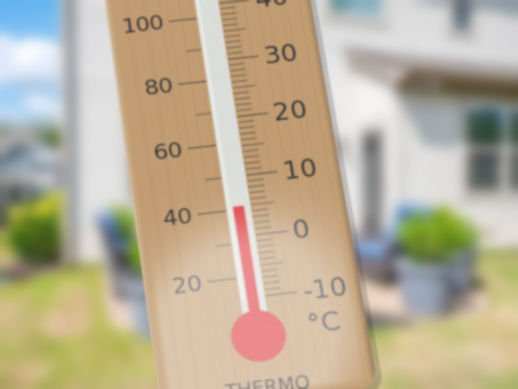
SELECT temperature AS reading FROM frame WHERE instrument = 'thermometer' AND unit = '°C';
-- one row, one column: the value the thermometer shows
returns 5 °C
